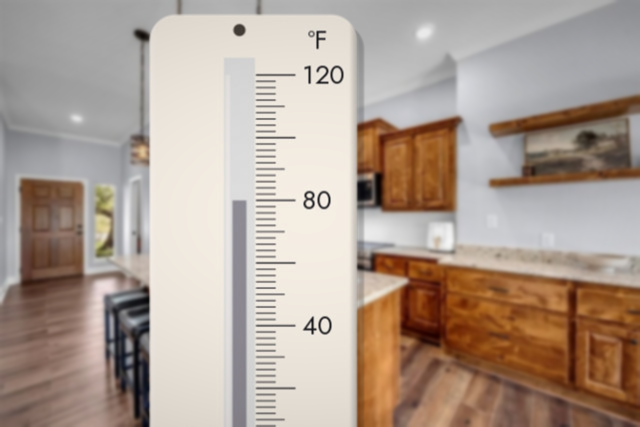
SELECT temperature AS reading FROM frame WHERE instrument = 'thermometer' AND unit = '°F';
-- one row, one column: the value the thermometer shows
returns 80 °F
